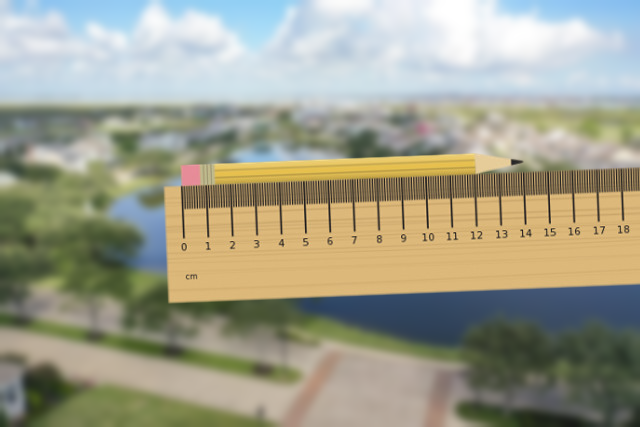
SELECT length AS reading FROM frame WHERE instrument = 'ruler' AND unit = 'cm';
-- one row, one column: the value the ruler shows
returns 14 cm
